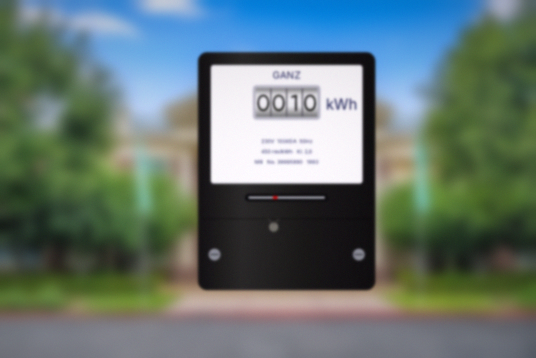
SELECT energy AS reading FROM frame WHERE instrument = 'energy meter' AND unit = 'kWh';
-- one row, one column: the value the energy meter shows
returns 10 kWh
